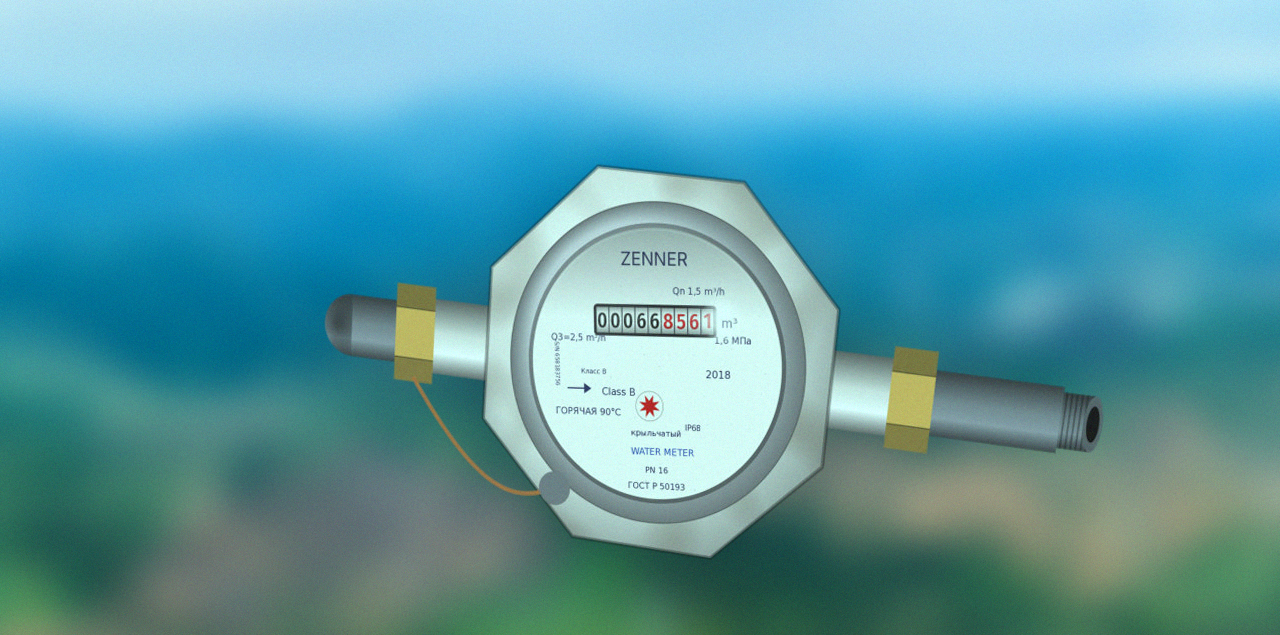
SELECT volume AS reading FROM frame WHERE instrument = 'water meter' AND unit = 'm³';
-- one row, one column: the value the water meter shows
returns 66.8561 m³
